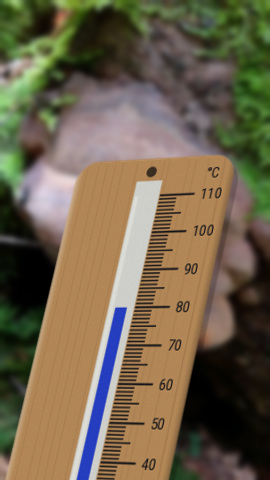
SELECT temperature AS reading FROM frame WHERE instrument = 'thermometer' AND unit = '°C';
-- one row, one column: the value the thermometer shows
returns 80 °C
